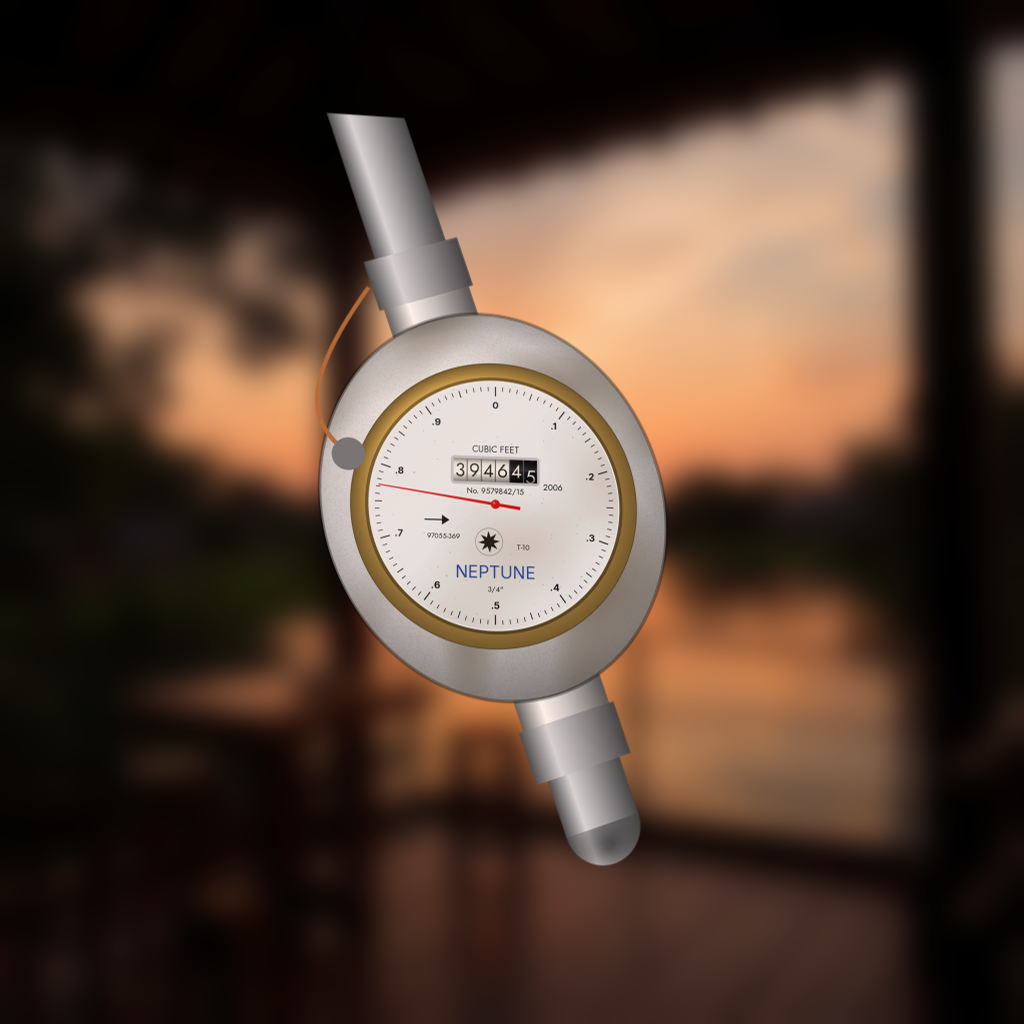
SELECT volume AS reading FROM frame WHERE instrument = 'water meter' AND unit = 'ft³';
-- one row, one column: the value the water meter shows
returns 394644.77 ft³
